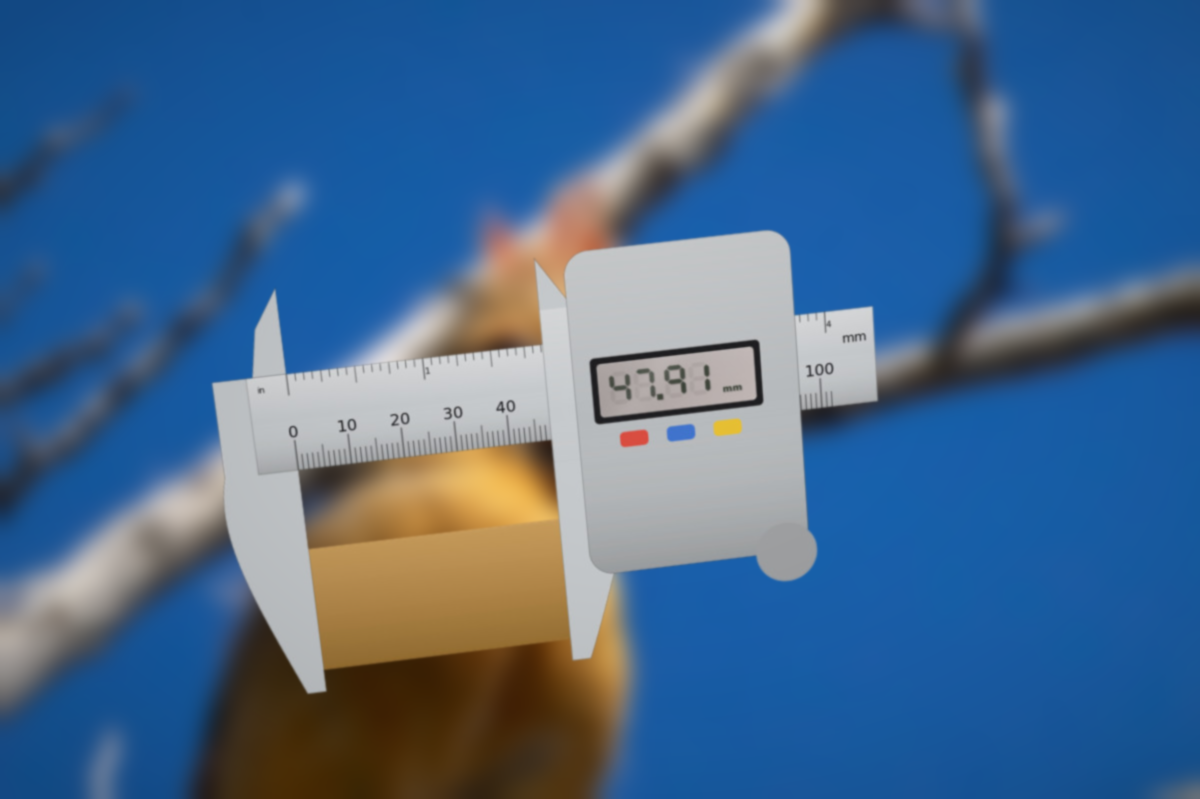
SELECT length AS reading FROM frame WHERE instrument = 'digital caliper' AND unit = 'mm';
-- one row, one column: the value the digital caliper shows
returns 47.91 mm
